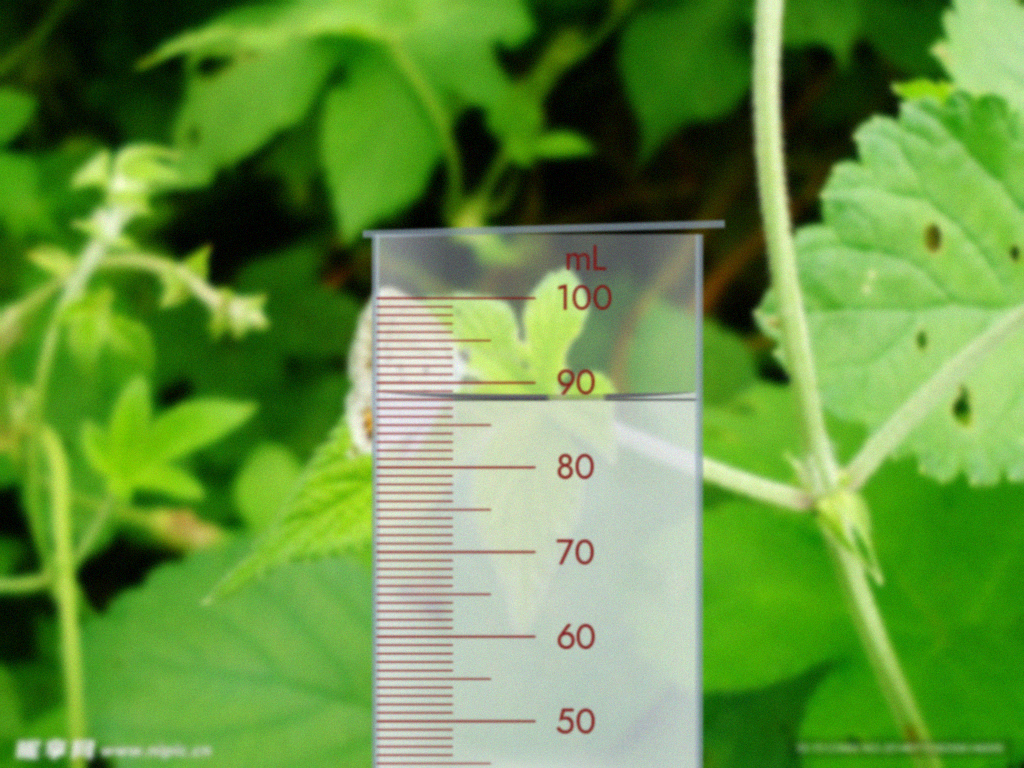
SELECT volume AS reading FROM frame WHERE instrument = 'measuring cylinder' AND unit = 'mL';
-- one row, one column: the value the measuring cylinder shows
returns 88 mL
